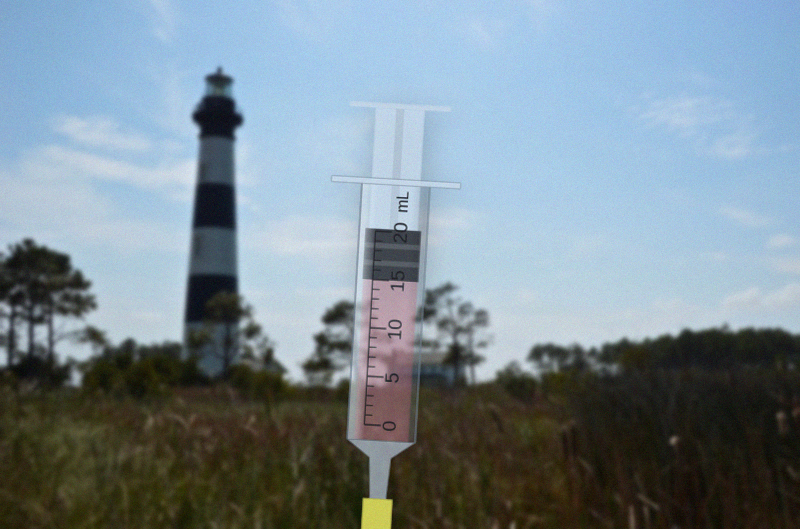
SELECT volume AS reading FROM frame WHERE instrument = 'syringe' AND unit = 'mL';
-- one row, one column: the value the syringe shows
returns 15 mL
